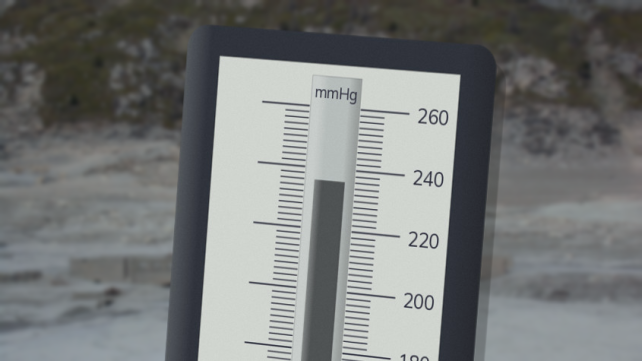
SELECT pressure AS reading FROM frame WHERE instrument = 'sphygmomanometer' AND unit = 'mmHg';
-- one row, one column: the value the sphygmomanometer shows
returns 236 mmHg
